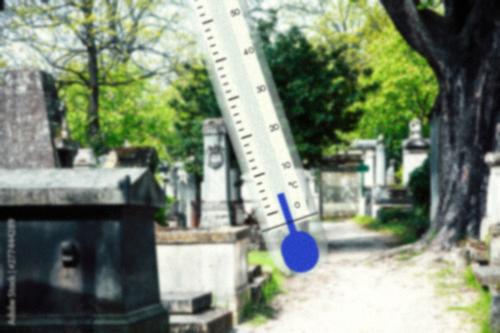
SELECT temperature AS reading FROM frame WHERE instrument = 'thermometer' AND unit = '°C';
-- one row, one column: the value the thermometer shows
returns 4 °C
